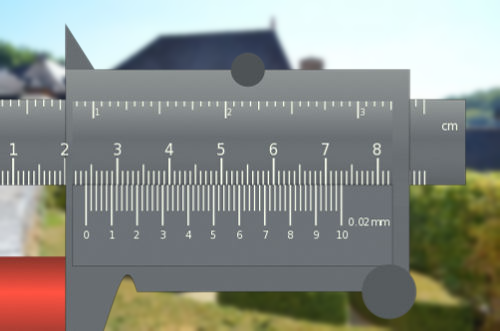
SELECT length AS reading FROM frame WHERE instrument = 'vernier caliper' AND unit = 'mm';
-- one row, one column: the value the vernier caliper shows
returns 24.0 mm
